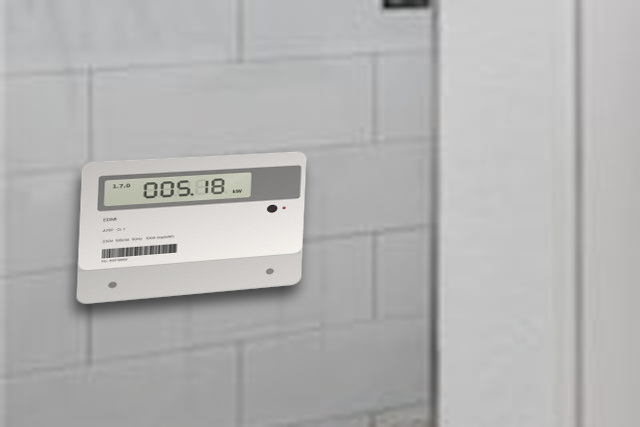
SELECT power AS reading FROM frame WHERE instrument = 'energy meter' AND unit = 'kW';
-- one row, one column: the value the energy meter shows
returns 5.18 kW
